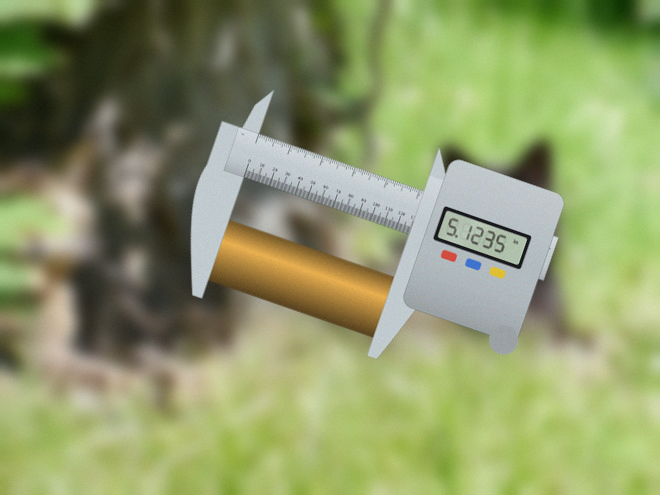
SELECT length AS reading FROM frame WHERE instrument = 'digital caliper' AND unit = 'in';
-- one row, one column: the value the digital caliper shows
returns 5.1235 in
